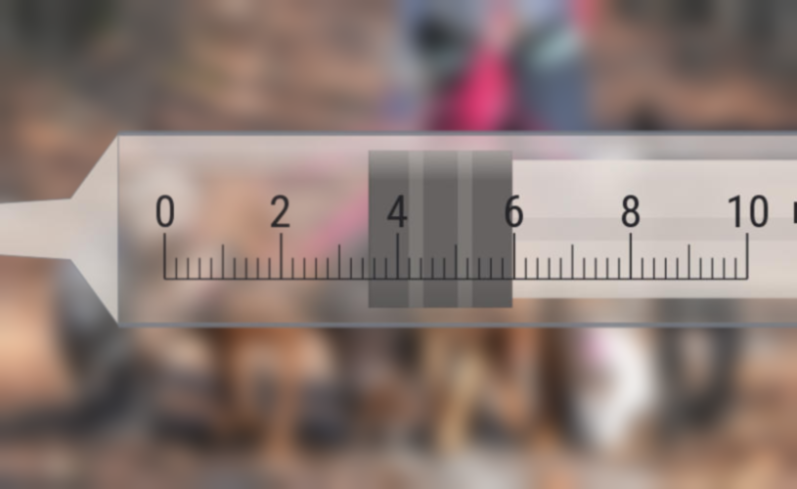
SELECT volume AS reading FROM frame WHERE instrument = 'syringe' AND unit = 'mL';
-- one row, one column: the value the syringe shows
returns 3.5 mL
